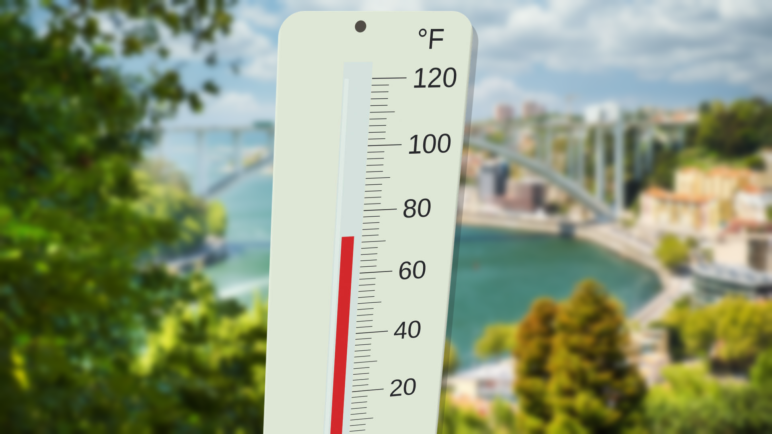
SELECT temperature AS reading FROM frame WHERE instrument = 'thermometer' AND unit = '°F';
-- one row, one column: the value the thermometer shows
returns 72 °F
